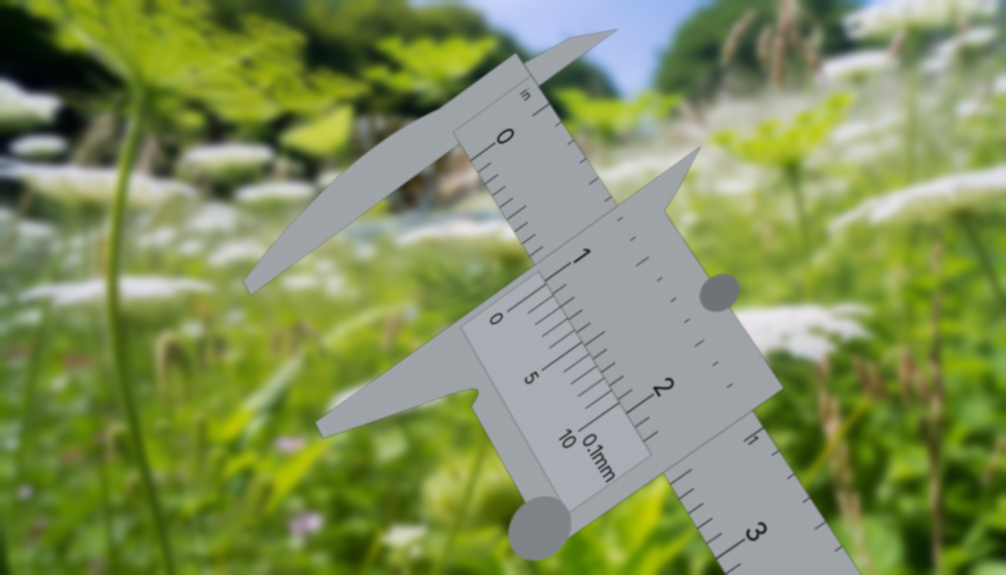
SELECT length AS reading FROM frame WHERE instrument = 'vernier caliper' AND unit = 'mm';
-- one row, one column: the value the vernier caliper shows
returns 10.2 mm
